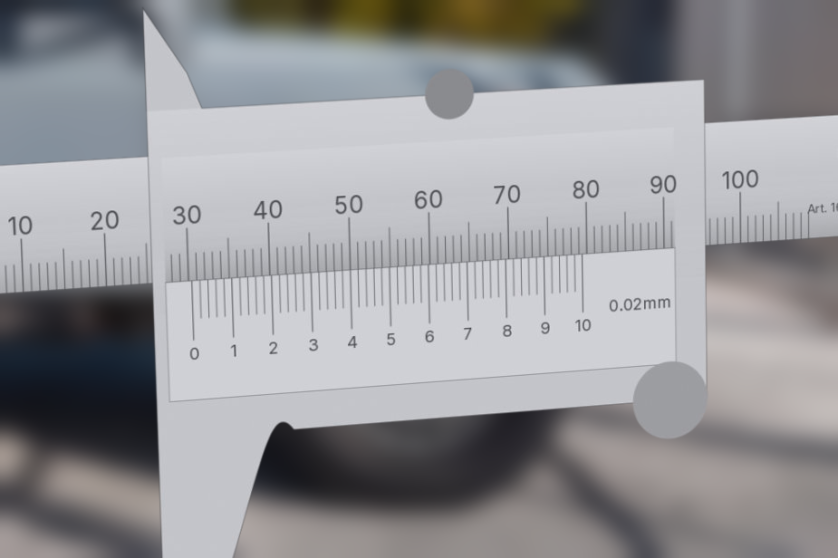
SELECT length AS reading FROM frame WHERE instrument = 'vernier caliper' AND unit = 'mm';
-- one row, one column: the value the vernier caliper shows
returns 30.4 mm
